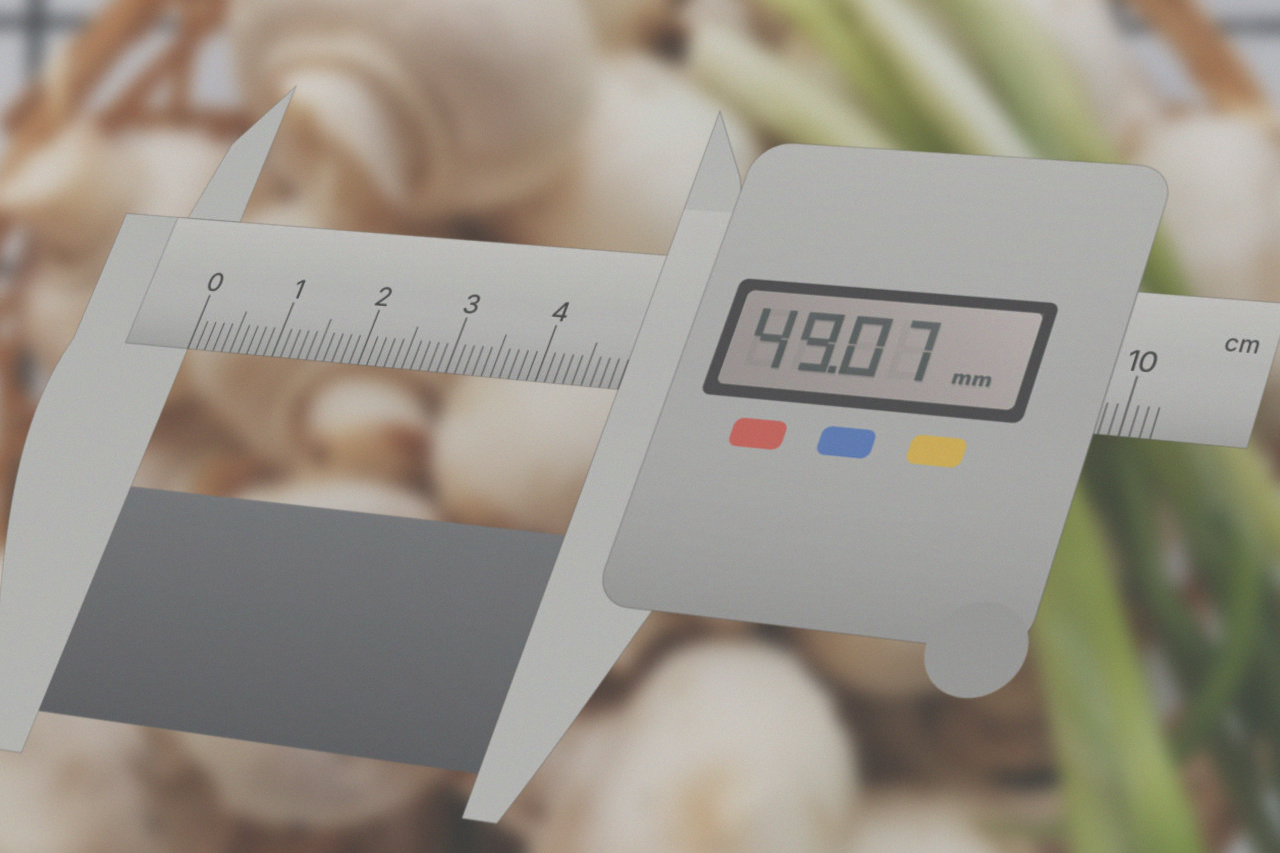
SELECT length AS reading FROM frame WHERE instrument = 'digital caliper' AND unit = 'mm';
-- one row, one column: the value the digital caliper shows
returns 49.07 mm
